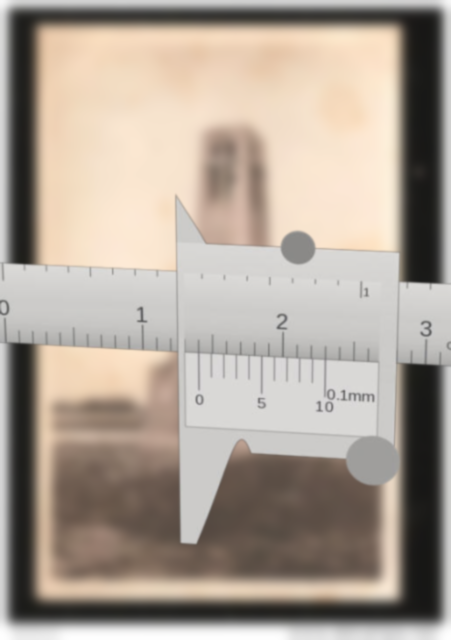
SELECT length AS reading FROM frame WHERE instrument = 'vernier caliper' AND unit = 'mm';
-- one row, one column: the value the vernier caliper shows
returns 14.0 mm
